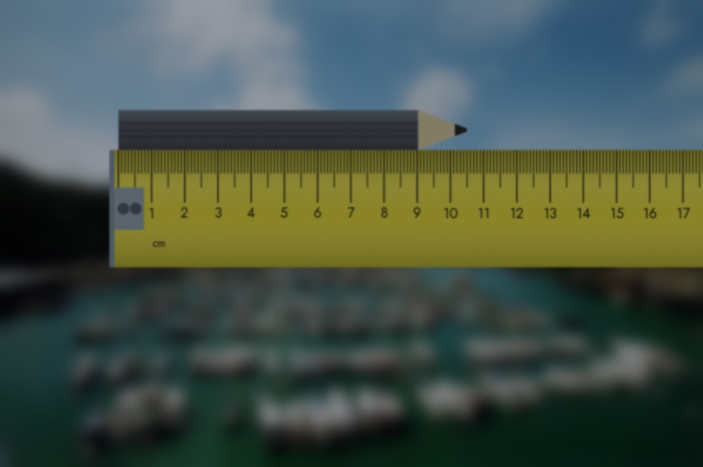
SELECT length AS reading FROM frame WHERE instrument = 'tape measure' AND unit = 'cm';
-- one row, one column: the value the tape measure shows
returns 10.5 cm
